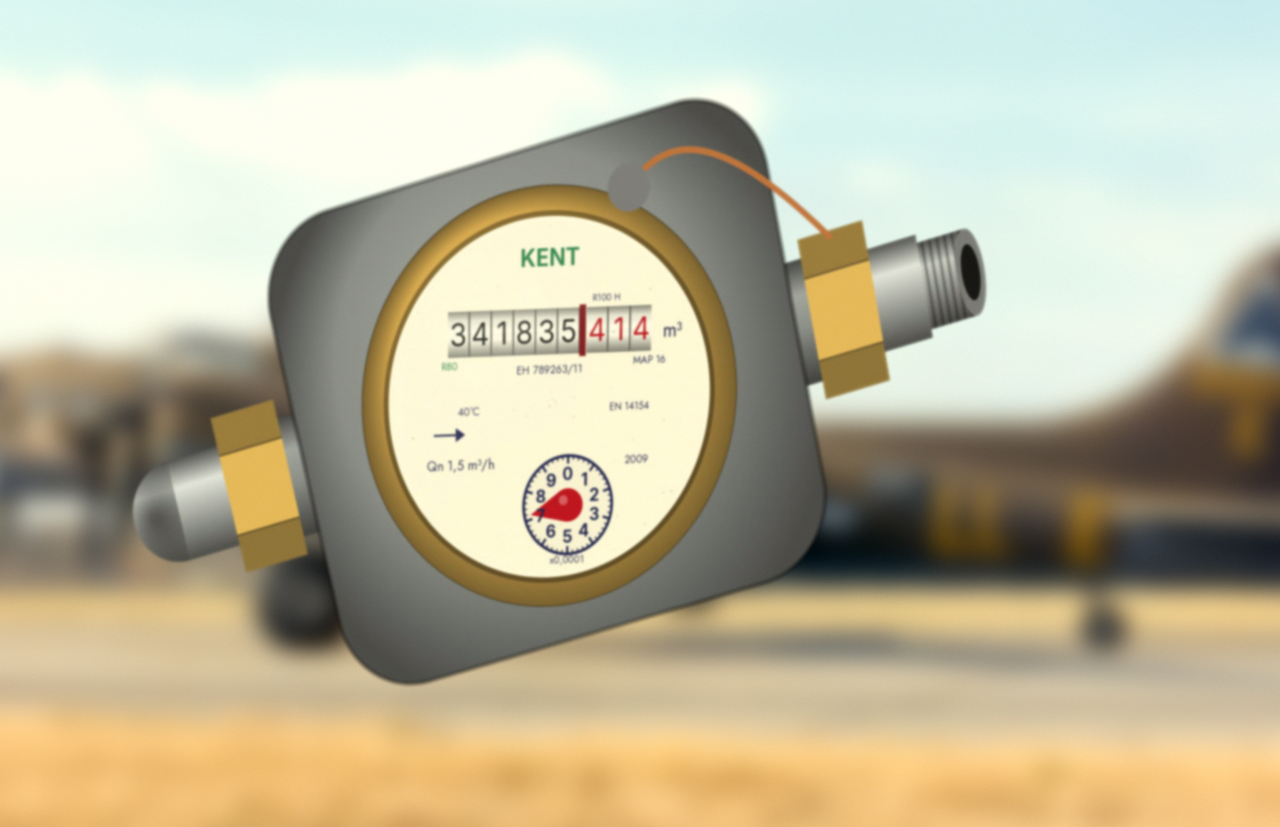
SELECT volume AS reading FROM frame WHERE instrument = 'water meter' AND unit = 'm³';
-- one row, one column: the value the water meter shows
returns 341835.4147 m³
